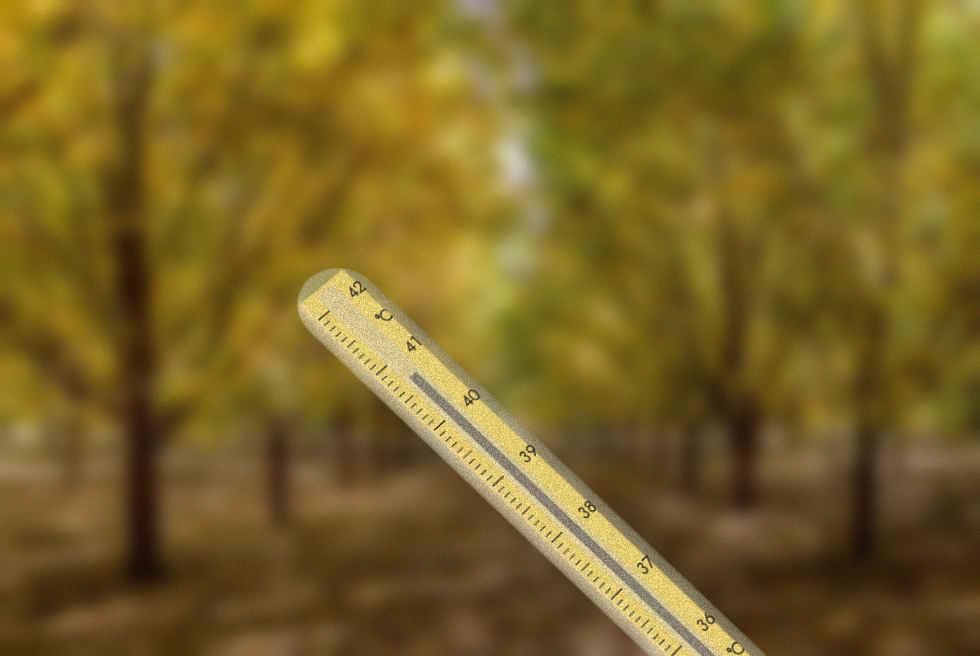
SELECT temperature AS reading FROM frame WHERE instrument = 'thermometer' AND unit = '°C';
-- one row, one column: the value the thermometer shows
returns 40.7 °C
